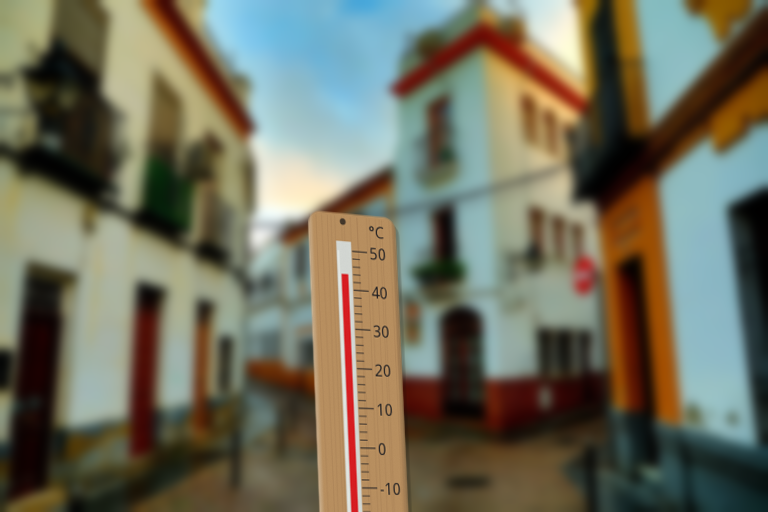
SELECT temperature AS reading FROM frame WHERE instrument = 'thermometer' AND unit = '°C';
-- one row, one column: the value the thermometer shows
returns 44 °C
